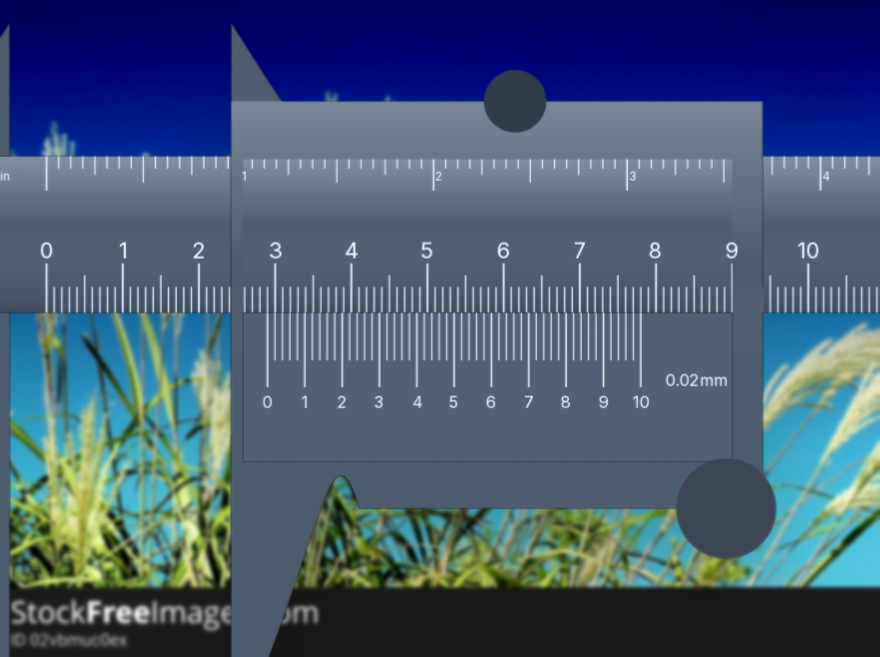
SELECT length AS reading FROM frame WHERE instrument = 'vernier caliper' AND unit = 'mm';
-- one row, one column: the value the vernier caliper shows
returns 29.0 mm
